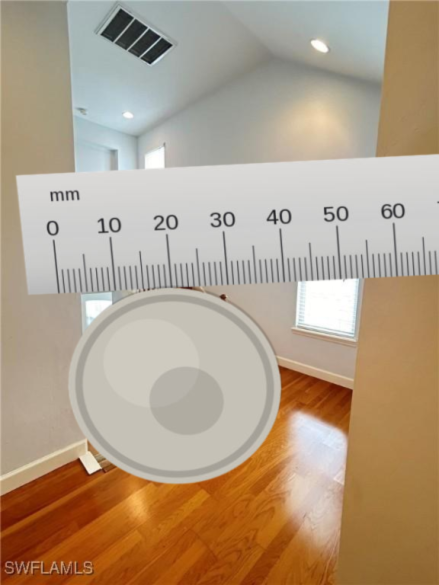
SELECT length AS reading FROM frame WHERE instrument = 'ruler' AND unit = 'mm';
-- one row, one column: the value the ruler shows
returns 38 mm
